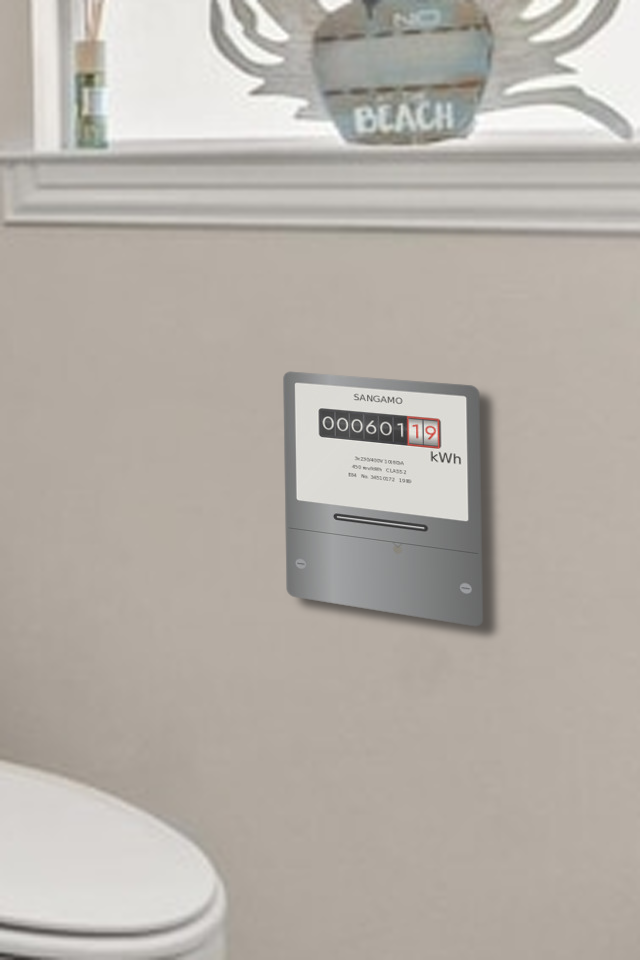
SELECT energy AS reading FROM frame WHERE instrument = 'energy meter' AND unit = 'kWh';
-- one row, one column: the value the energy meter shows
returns 601.19 kWh
